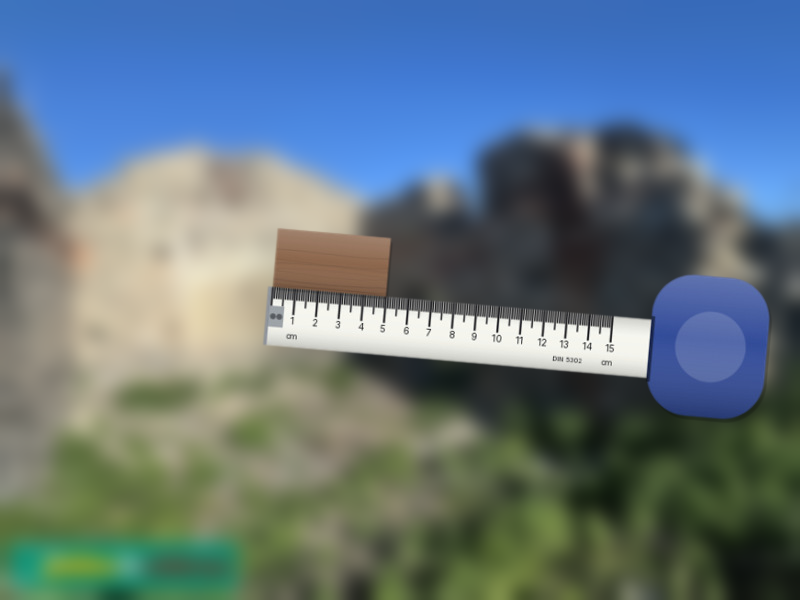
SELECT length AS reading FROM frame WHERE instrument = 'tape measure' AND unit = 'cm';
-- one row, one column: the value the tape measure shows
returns 5 cm
